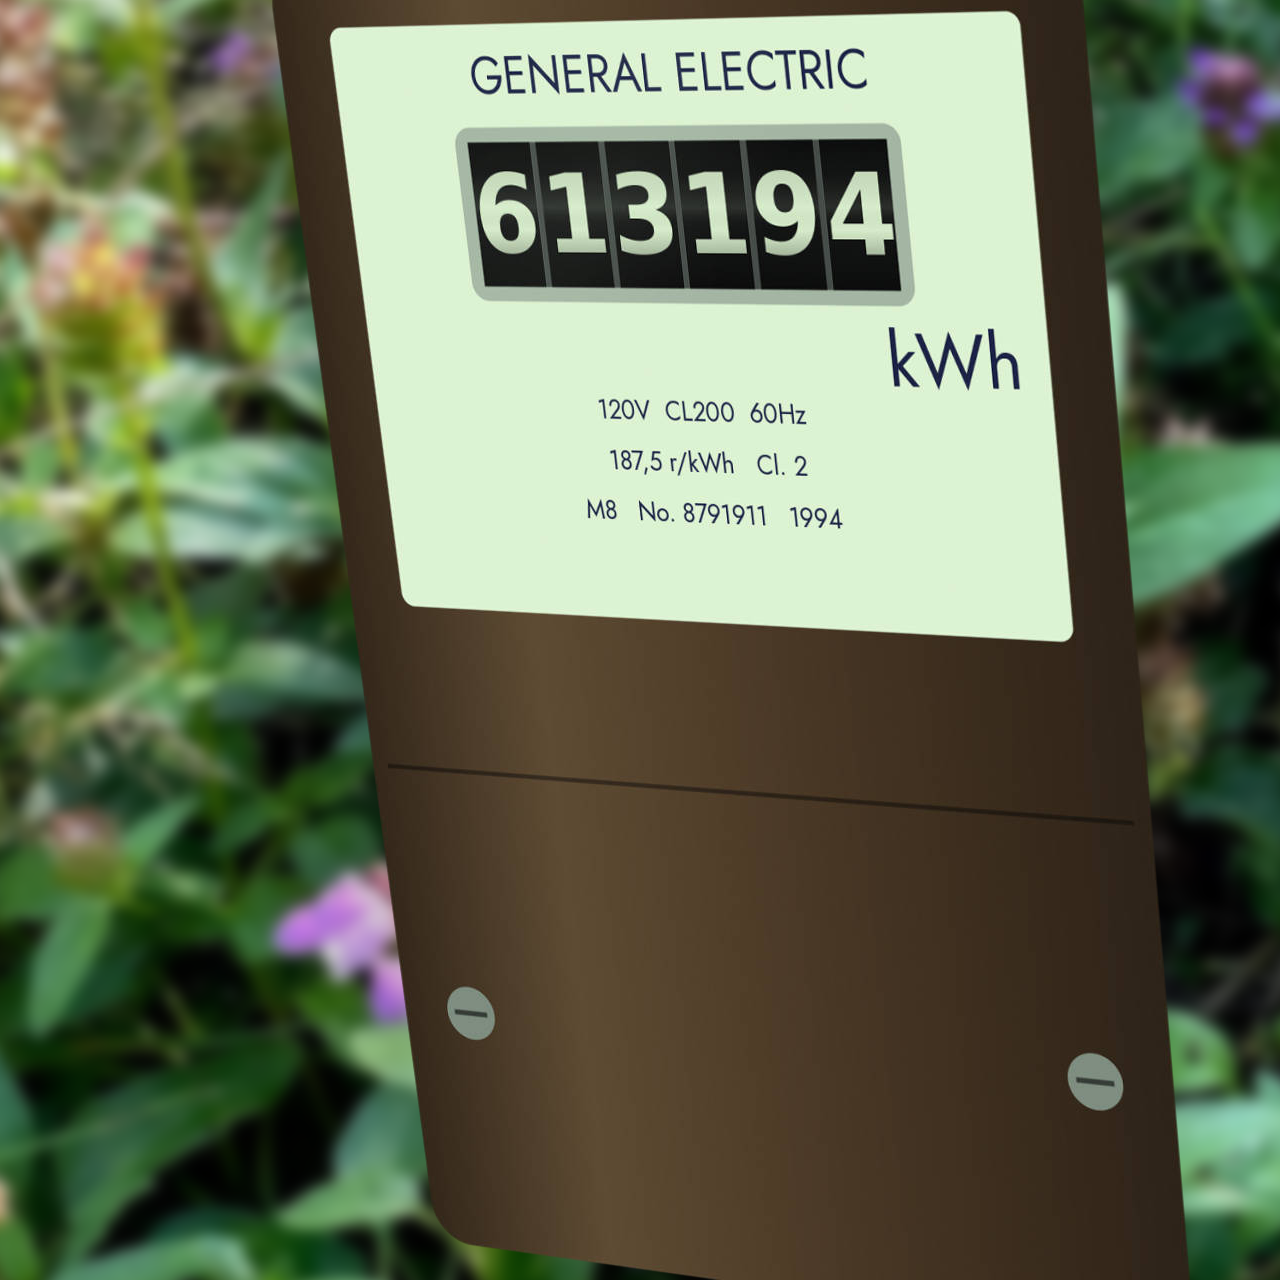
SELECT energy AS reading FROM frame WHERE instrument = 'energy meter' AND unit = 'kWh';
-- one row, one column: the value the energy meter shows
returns 613194 kWh
